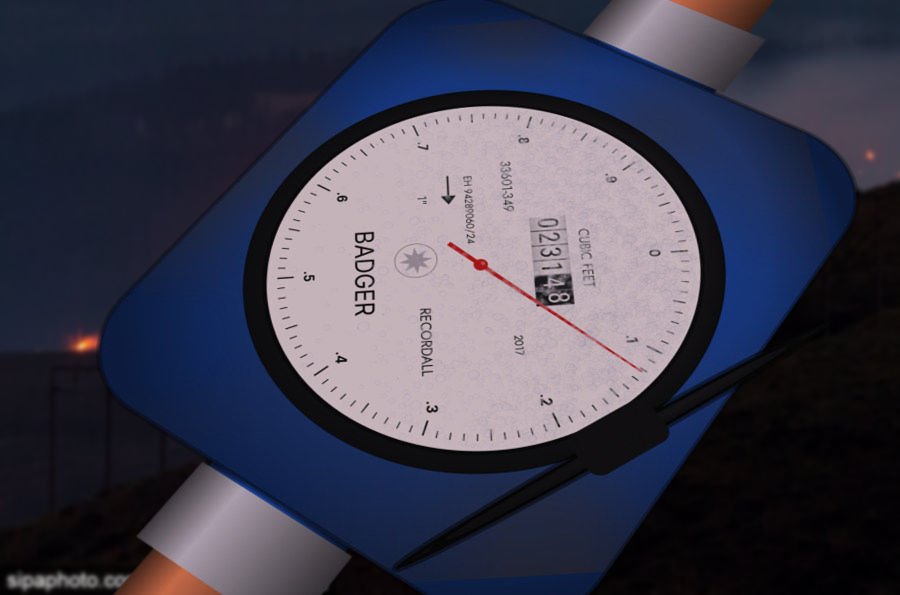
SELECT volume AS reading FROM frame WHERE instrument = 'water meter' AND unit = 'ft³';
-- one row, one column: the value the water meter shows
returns 23148.12 ft³
